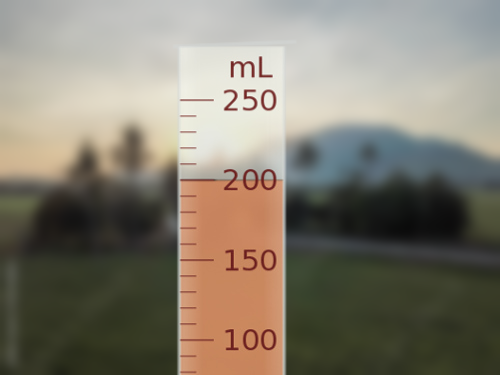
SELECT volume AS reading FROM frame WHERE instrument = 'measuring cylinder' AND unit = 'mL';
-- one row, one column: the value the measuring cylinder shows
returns 200 mL
